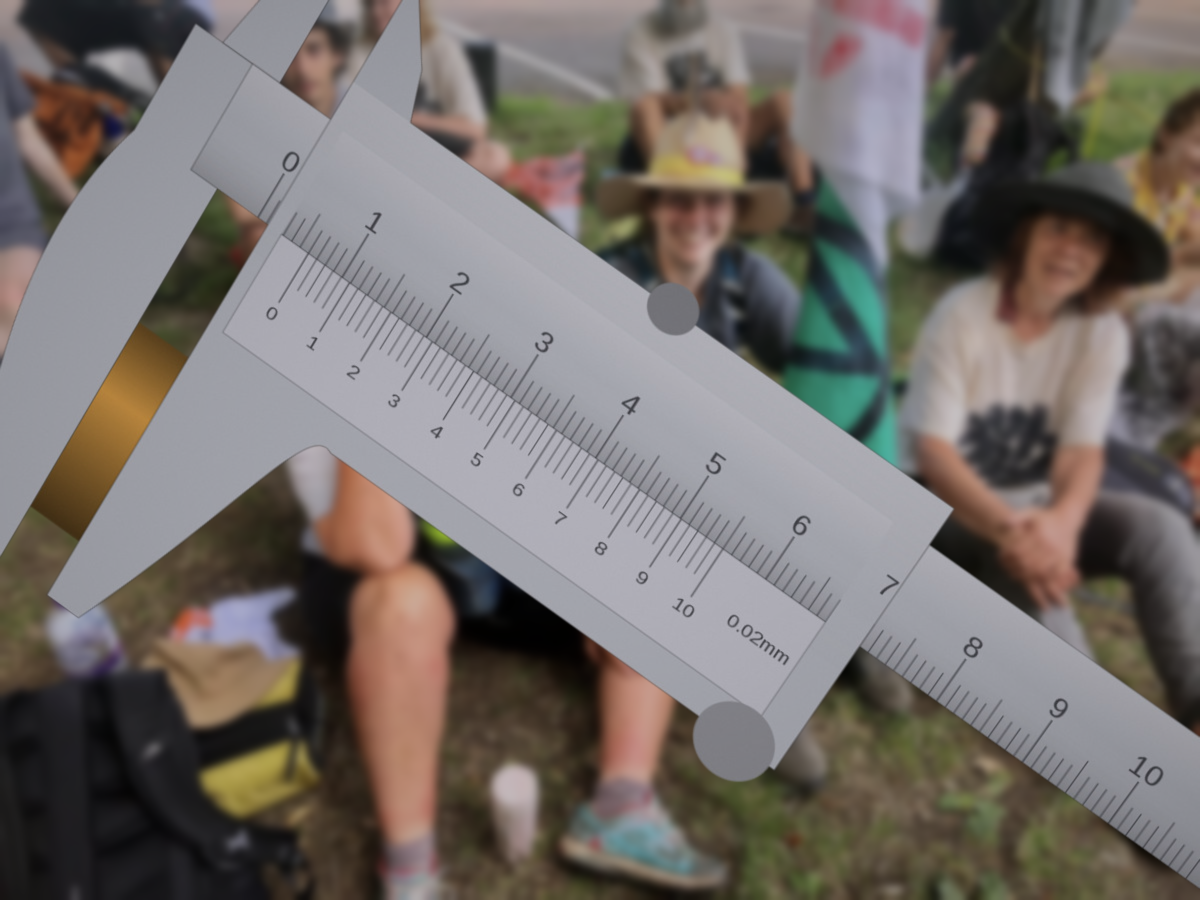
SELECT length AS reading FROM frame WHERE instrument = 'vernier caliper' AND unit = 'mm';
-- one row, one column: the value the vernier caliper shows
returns 6.0 mm
